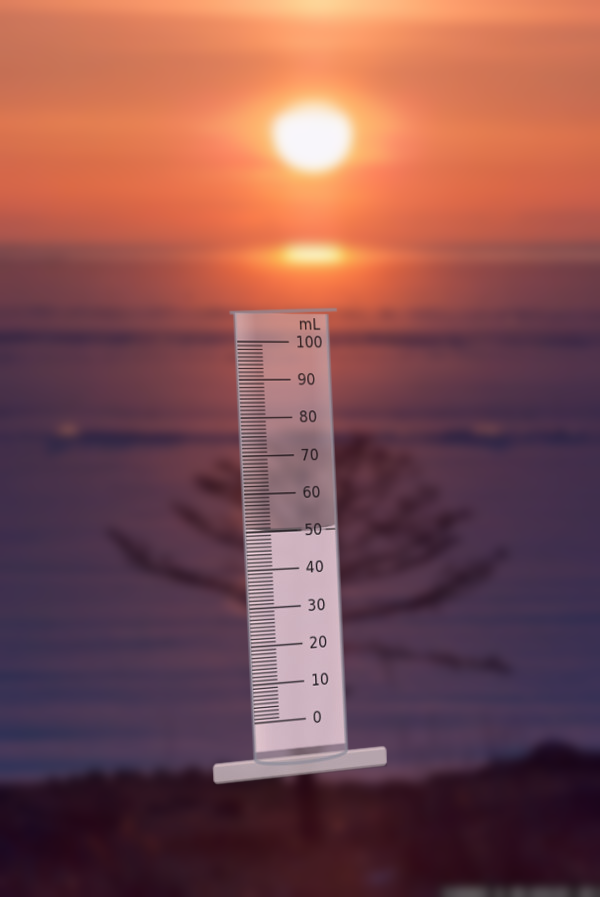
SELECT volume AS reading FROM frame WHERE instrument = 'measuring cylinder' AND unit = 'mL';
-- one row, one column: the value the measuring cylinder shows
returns 50 mL
